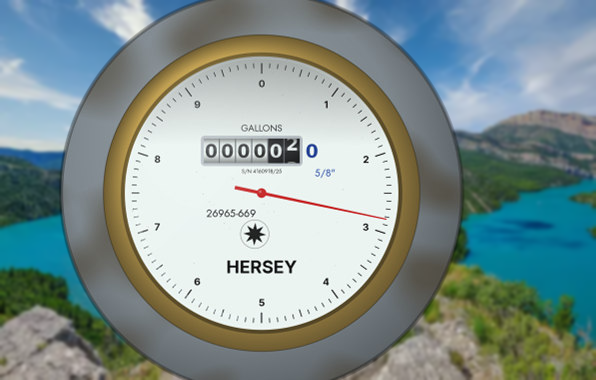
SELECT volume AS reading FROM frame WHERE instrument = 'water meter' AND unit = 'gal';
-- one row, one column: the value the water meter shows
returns 22.8 gal
